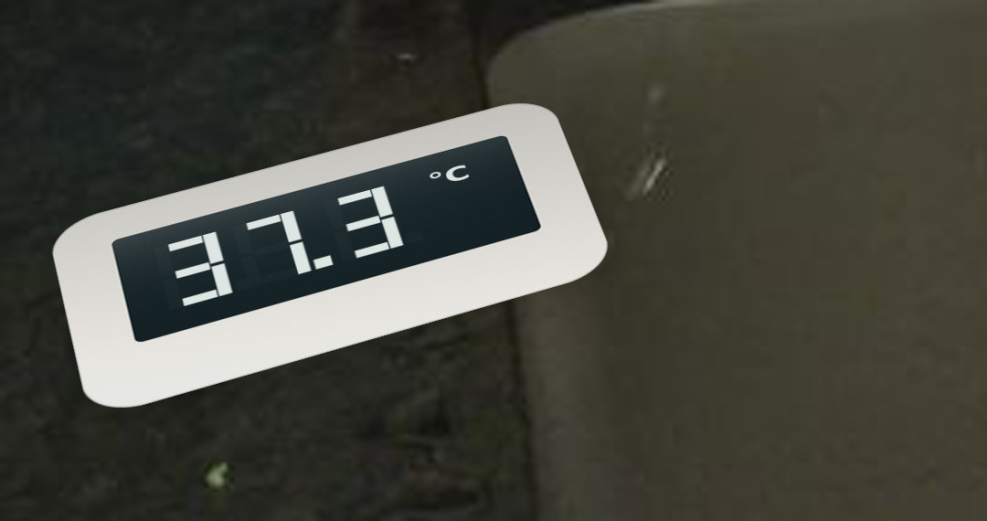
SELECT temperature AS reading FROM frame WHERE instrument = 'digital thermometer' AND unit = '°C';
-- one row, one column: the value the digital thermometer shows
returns 37.3 °C
